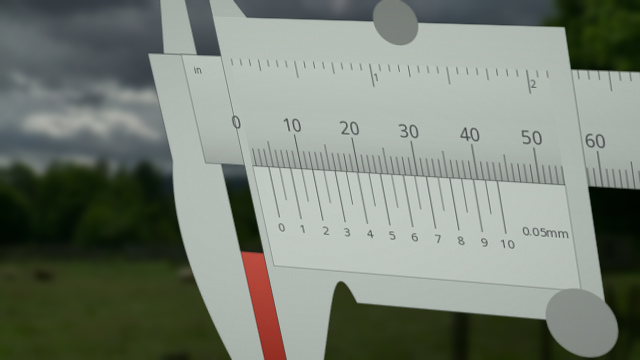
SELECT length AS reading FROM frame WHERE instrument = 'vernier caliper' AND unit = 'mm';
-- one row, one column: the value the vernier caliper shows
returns 4.2 mm
